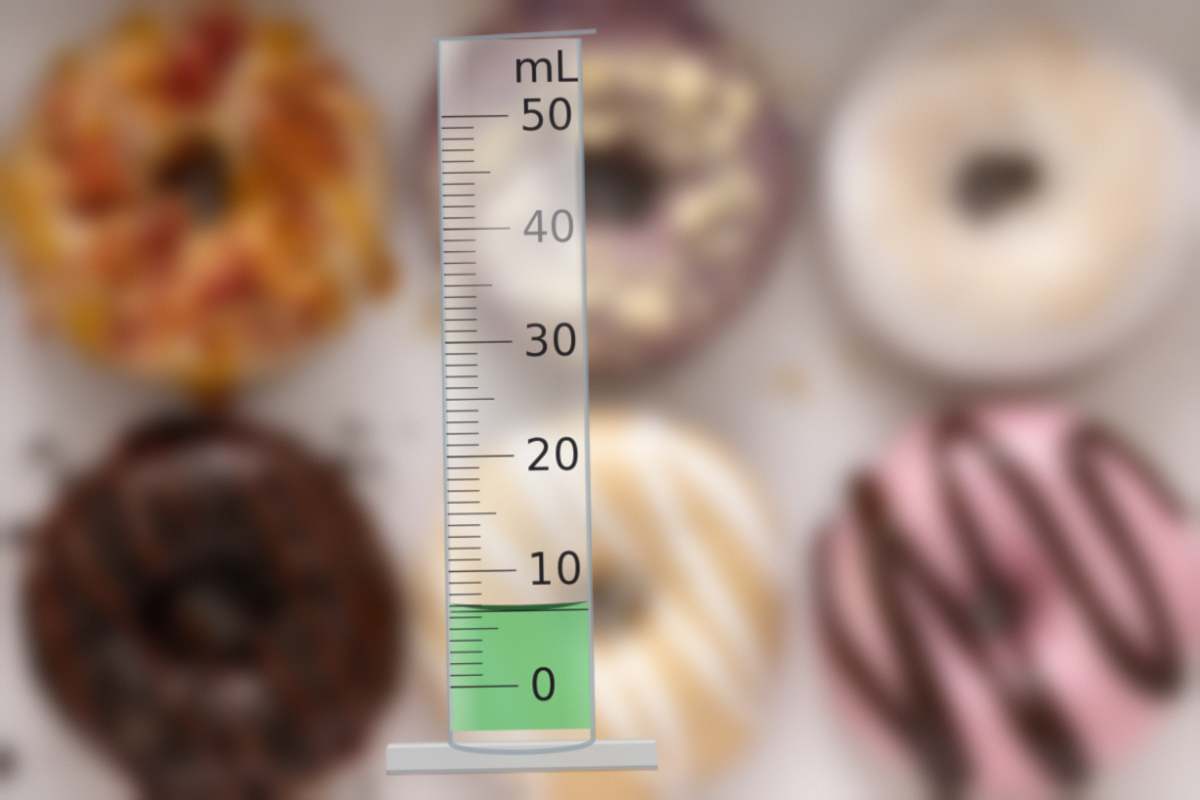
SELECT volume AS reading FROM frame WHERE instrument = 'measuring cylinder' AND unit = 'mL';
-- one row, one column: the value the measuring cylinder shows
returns 6.5 mL
